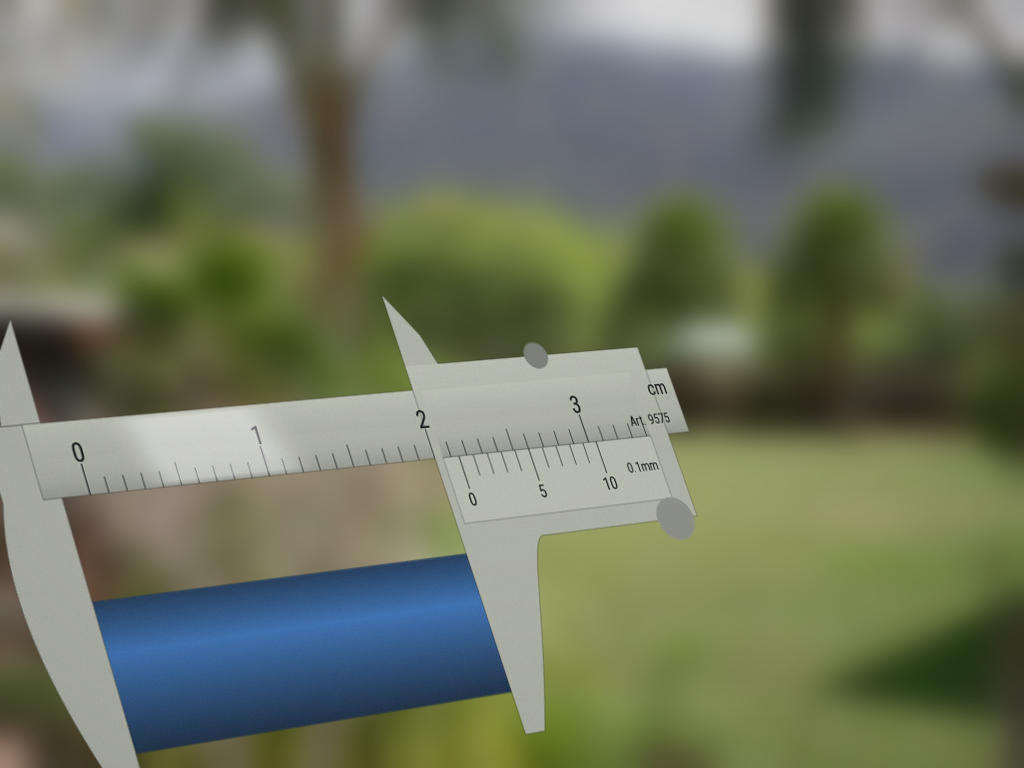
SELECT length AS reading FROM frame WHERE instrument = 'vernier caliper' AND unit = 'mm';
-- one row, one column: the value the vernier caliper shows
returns 21.5 mm
